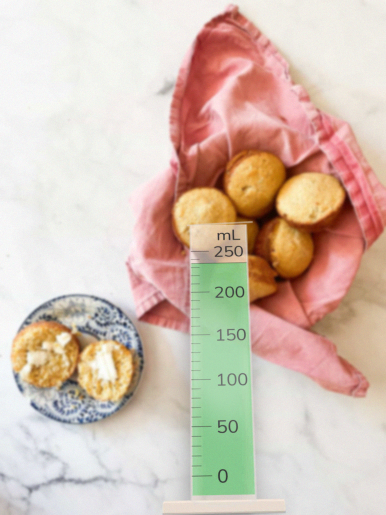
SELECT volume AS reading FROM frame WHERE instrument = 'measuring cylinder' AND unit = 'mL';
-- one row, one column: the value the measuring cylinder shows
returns 235 mL
